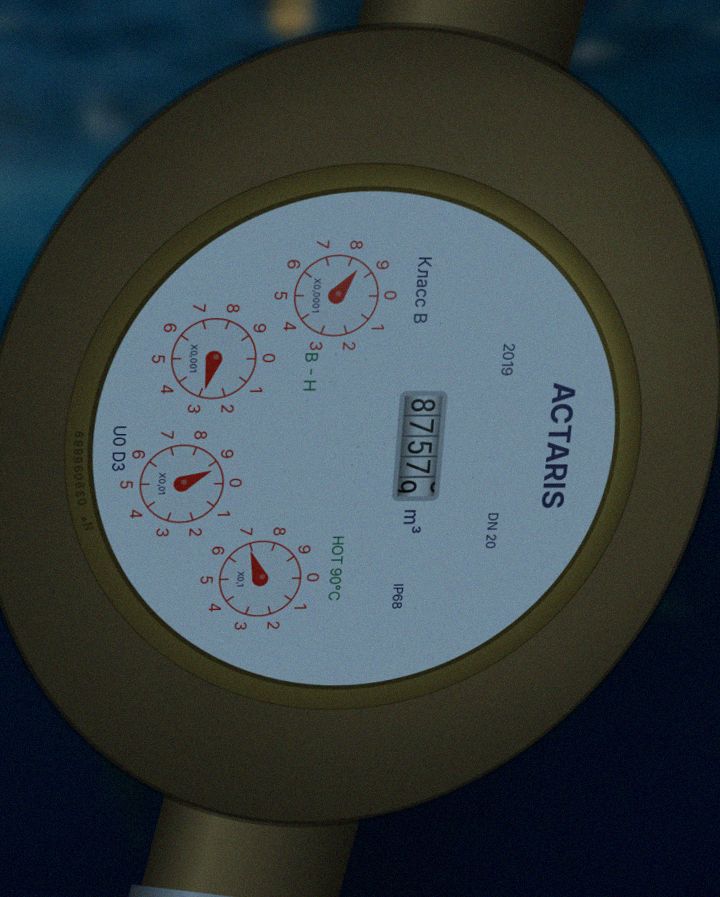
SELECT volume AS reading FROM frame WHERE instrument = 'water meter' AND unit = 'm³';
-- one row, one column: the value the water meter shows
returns 87578.6928 m³
